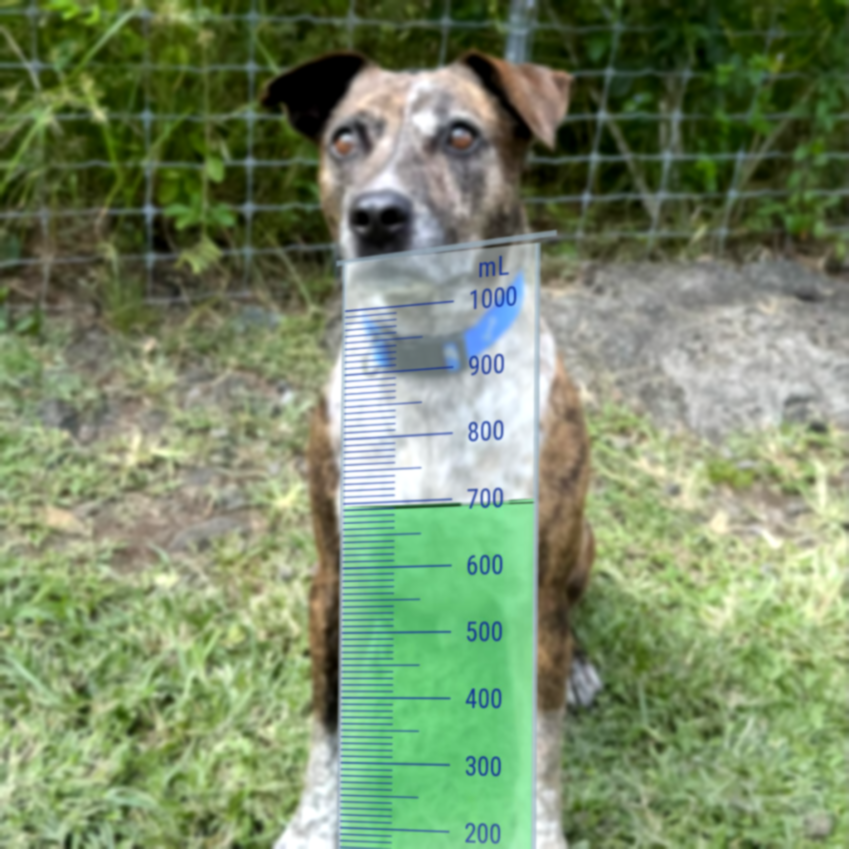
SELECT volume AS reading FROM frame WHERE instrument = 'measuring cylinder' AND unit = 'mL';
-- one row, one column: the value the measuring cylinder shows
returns 690 mL
